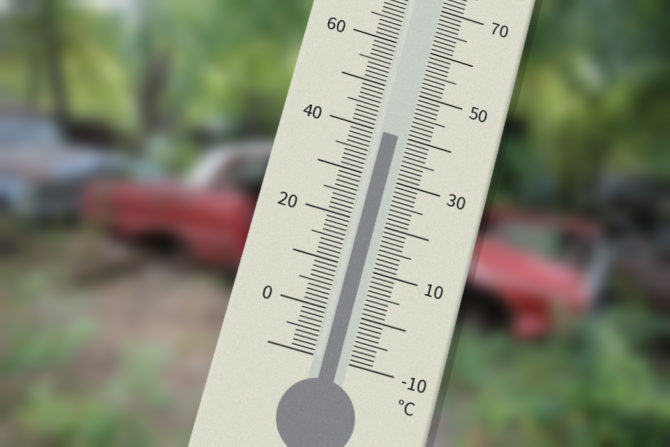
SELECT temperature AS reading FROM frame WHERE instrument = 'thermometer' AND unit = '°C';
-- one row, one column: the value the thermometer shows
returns 40 °C
